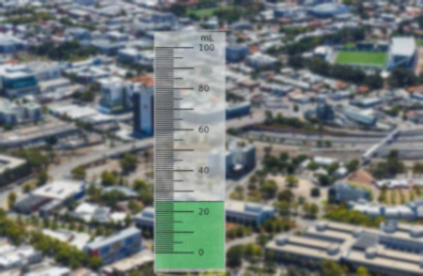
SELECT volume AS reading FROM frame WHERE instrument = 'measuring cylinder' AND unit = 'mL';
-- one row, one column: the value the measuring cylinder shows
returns 25 mL
